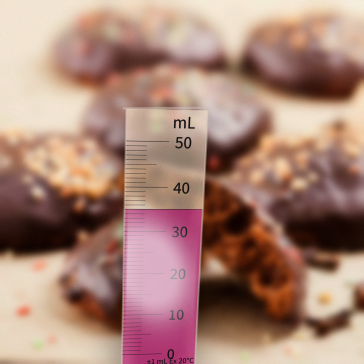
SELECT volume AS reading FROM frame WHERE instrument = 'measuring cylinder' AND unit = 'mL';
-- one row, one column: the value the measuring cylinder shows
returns 35 mL
